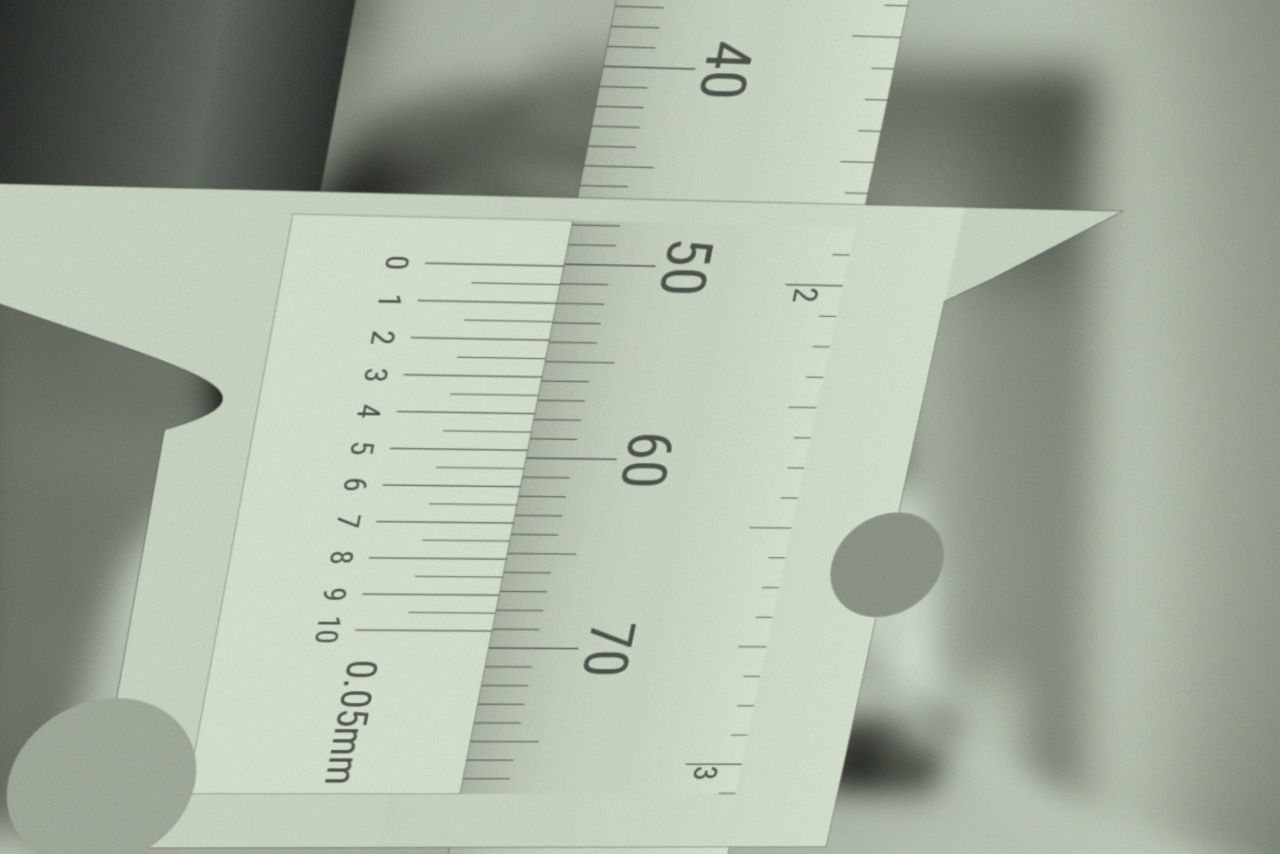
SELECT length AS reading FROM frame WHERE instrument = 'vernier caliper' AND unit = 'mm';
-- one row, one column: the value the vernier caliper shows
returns 50.1 mm
